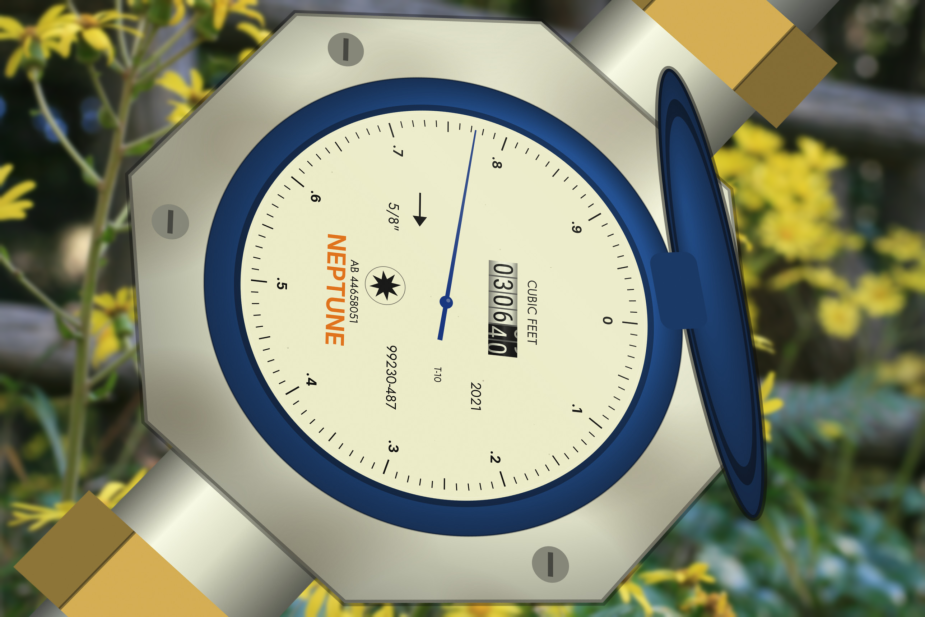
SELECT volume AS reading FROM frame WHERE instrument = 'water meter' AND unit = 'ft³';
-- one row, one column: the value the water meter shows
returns 30639.77 ft³
